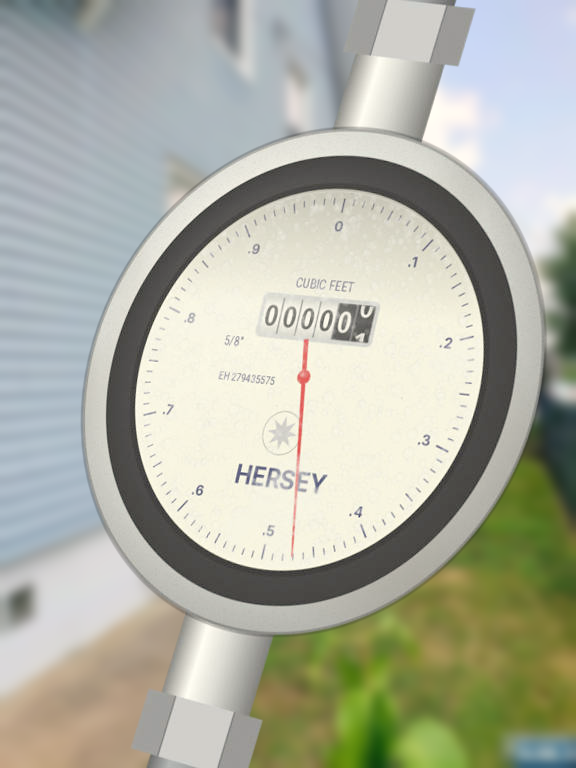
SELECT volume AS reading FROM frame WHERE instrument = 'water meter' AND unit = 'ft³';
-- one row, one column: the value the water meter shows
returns 0.47 ft³
